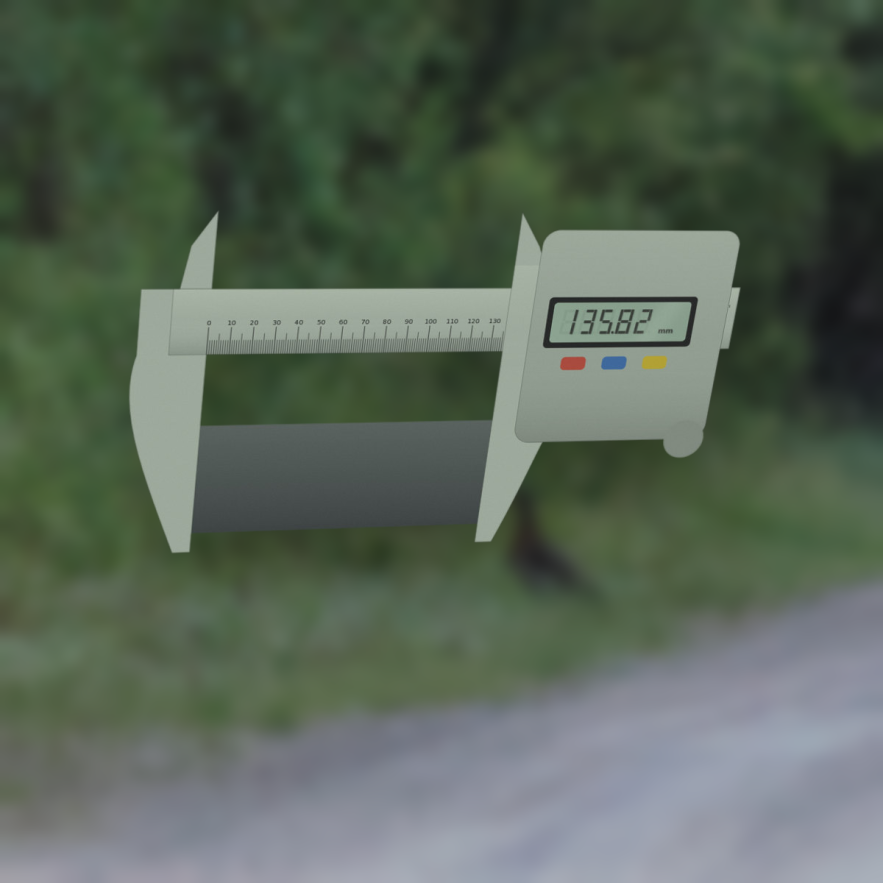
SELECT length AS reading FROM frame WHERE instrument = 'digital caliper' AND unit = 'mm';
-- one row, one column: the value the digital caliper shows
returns 135.82 mm
